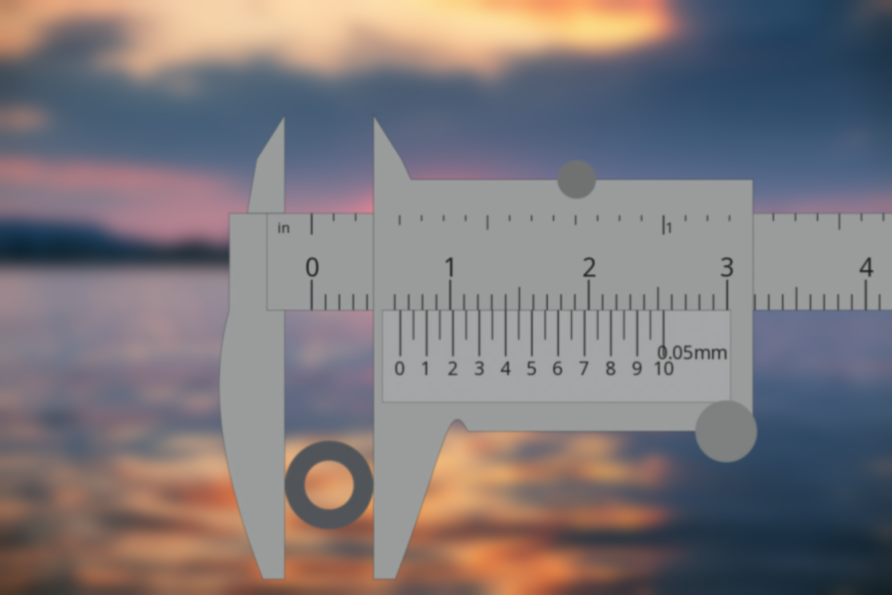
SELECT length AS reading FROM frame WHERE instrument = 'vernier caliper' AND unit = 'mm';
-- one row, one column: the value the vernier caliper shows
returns 6.4 mm
